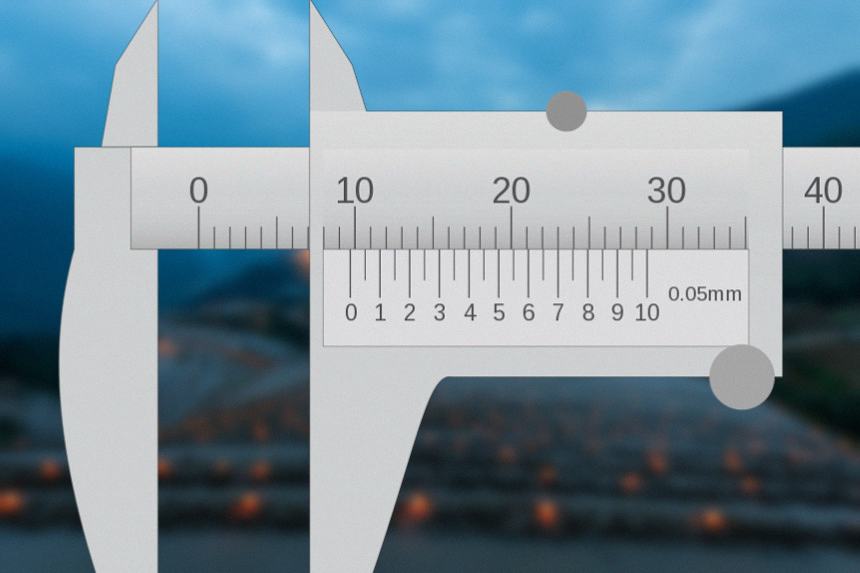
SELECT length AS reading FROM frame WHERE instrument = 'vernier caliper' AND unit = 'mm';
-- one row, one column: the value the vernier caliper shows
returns 9.7 mm
